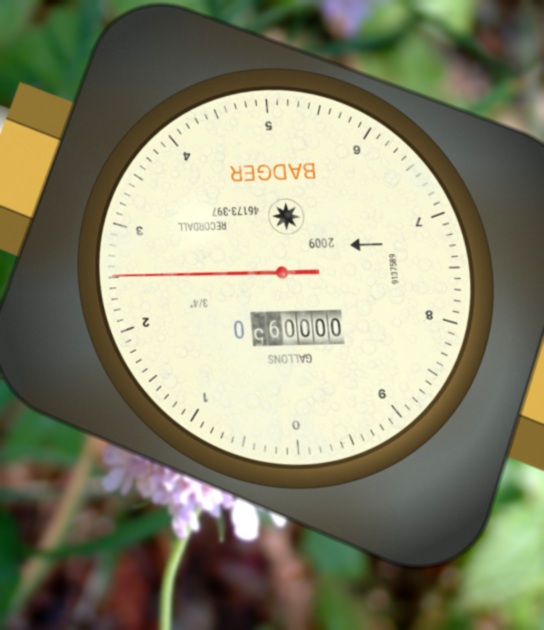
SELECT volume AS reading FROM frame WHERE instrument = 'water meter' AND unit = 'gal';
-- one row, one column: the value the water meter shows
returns 952.5 gal
